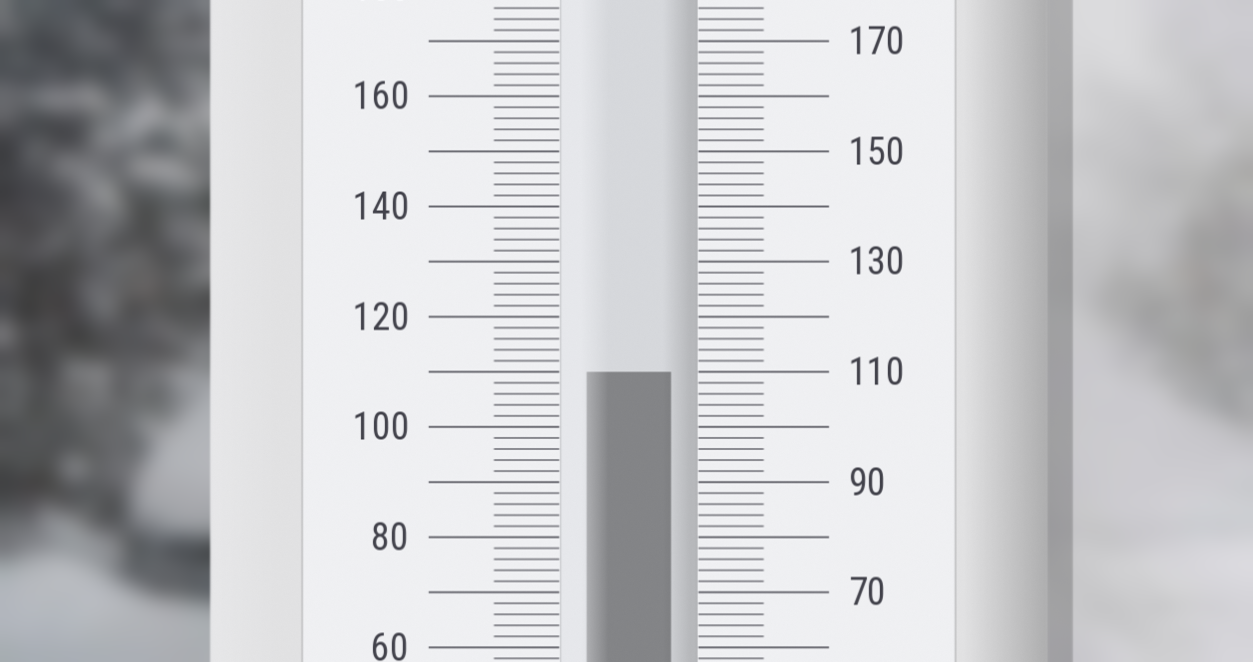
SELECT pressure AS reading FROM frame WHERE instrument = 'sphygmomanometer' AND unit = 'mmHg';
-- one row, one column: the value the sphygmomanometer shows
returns 110 mmHg
